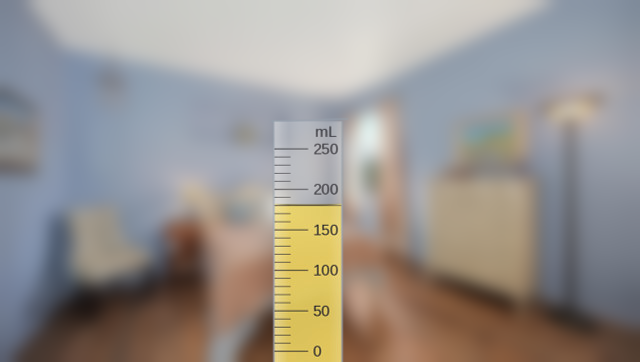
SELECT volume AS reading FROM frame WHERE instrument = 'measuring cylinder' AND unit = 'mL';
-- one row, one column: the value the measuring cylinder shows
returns 180 mL
